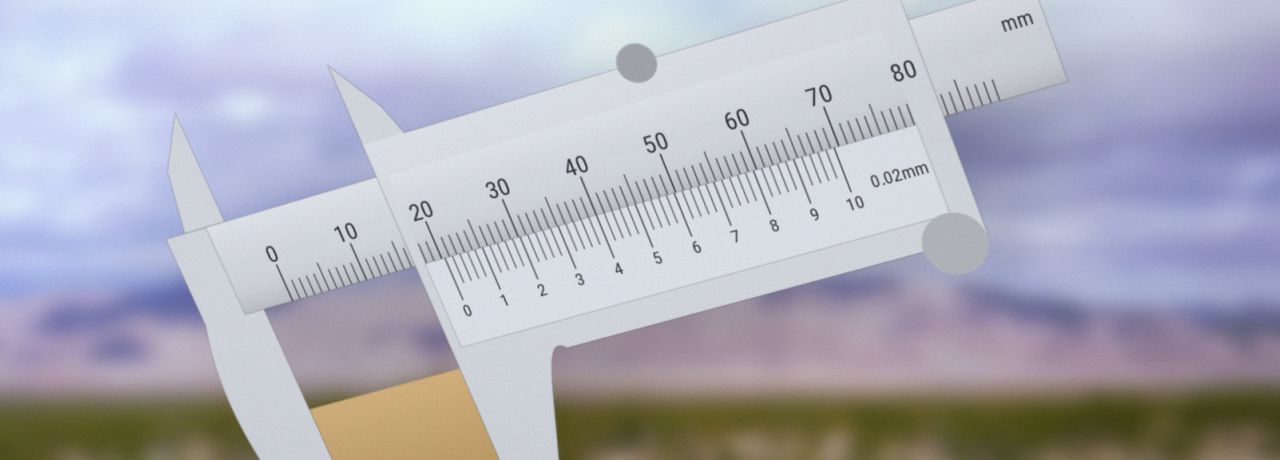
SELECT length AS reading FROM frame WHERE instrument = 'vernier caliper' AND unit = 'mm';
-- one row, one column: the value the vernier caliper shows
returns 20.4 mm
